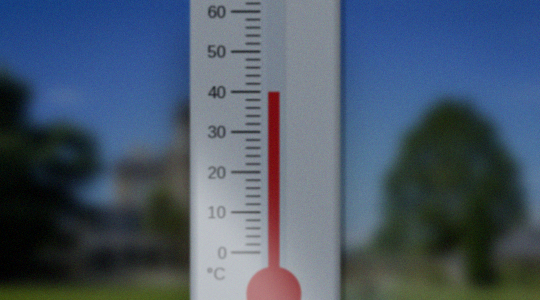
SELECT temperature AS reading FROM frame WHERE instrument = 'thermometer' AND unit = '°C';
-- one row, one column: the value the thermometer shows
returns 40 °C
